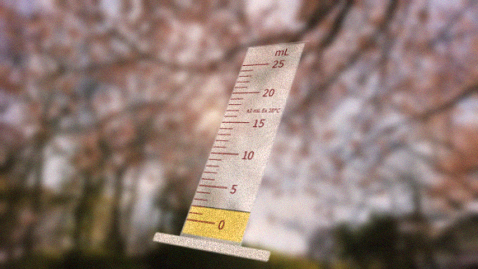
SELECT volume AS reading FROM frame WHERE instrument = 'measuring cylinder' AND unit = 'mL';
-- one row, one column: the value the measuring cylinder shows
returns 2 mL
